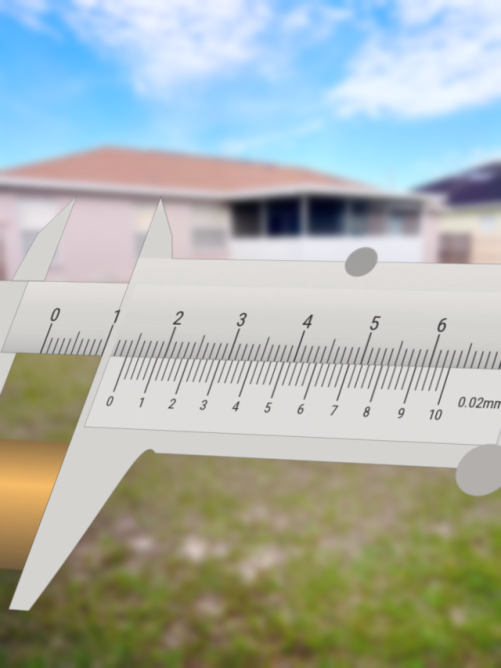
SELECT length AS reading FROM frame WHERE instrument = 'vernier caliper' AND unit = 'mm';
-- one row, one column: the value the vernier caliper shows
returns 14.0 mm
